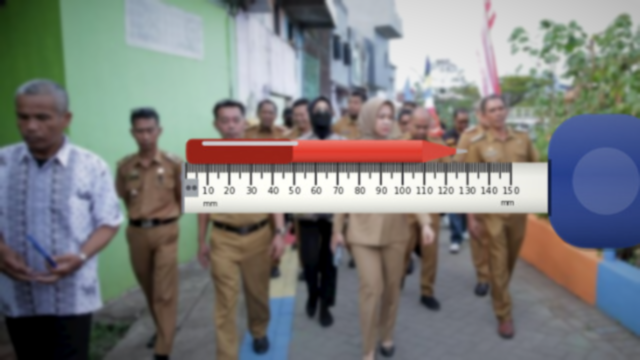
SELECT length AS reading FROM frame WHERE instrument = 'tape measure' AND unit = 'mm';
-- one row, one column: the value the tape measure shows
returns 130 mm
